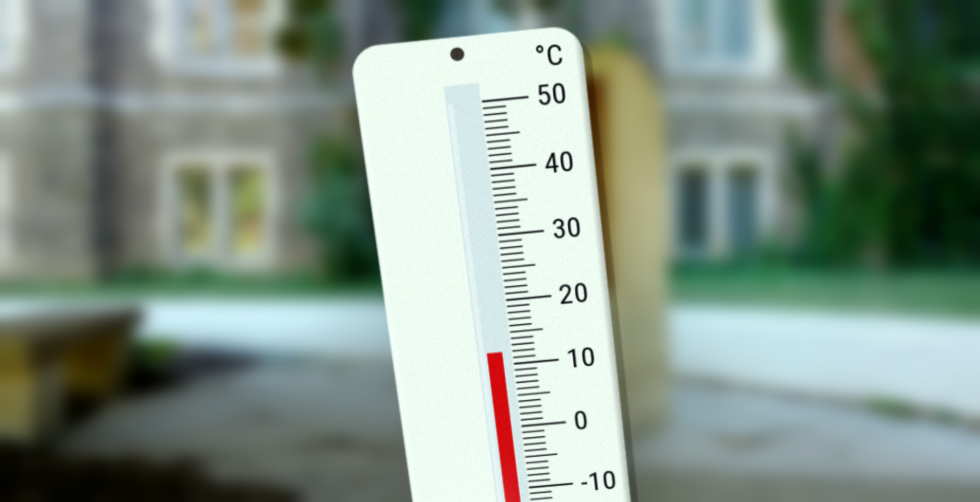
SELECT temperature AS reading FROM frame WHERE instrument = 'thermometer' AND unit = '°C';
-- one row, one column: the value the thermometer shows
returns 12 °C
